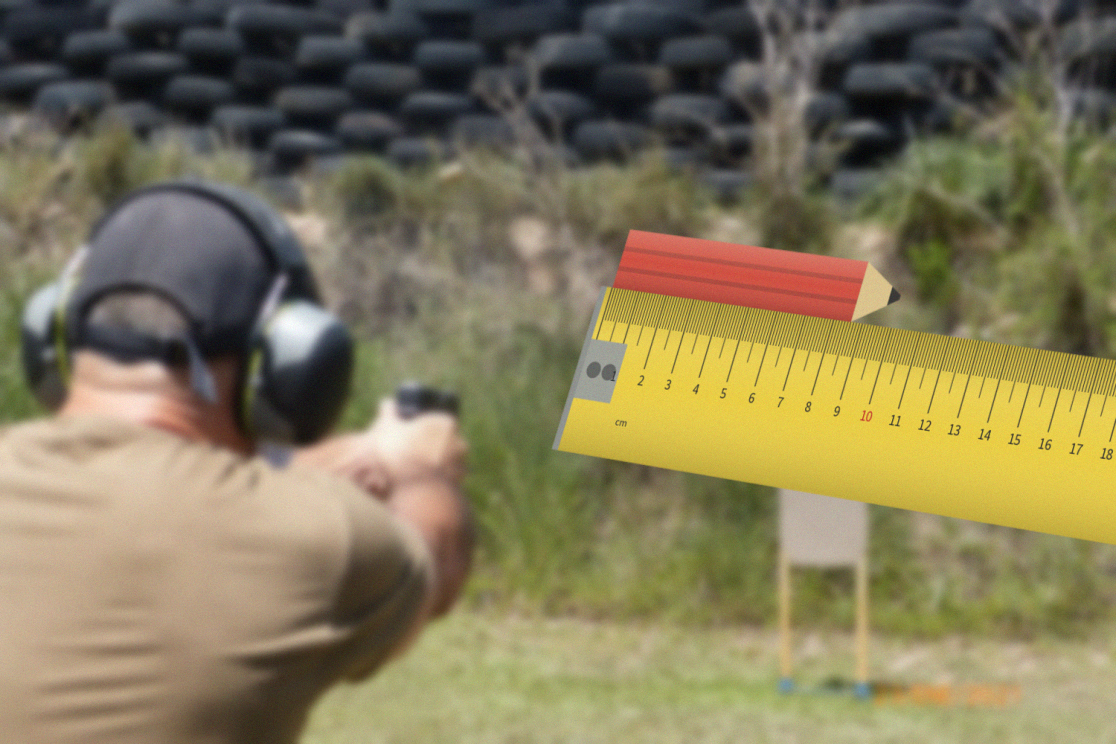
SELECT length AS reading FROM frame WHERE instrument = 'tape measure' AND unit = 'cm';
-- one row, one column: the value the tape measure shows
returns 10 cm
